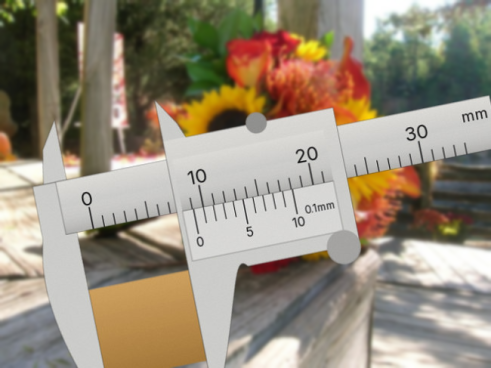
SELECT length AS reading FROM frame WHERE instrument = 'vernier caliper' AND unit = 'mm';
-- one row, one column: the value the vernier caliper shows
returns 9.1 mm
